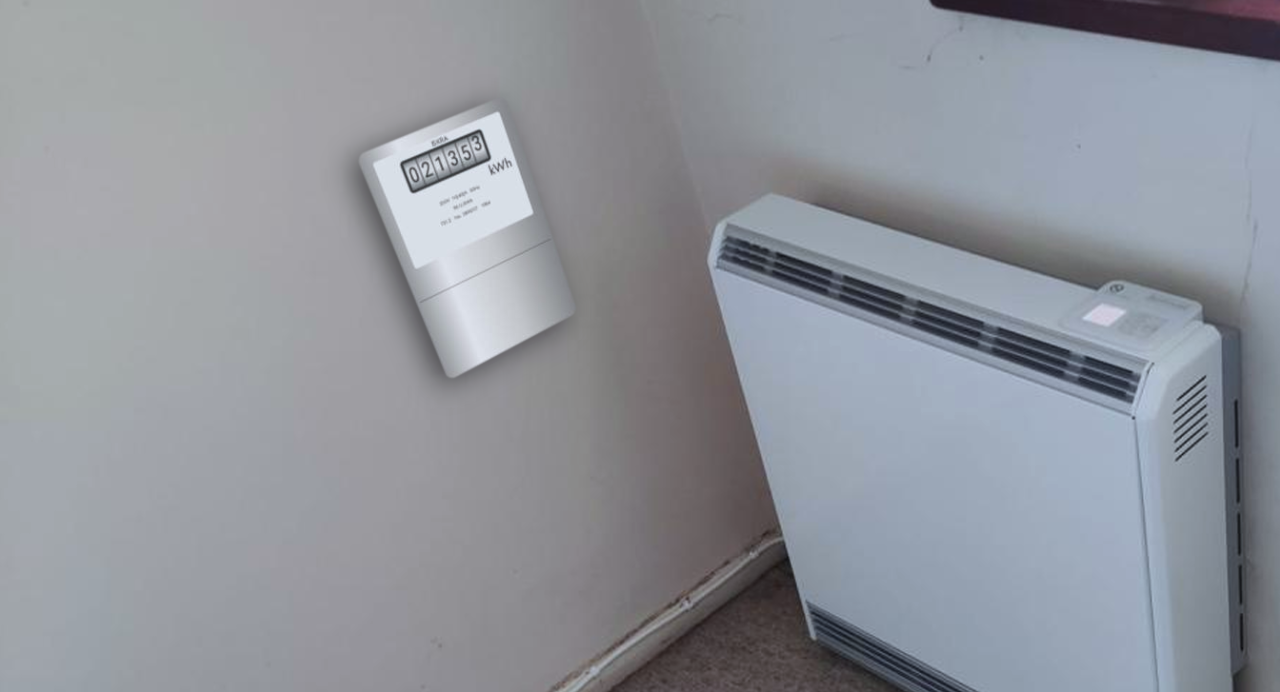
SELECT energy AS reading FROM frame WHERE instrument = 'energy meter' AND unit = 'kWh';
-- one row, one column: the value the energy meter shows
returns 21353 kWh
